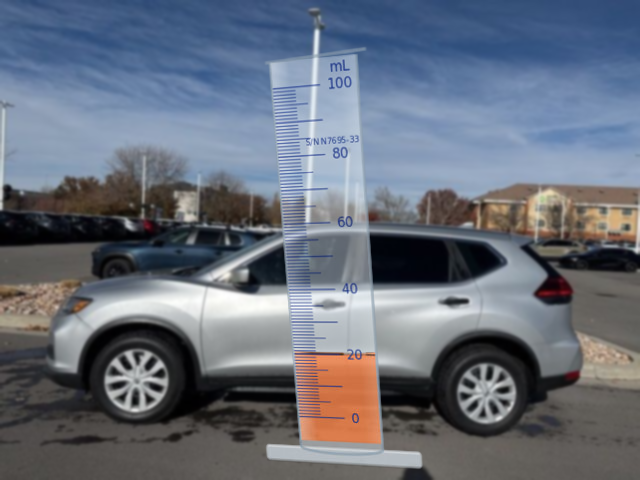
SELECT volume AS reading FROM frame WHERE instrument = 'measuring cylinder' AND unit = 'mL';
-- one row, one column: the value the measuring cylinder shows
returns 20 mL
